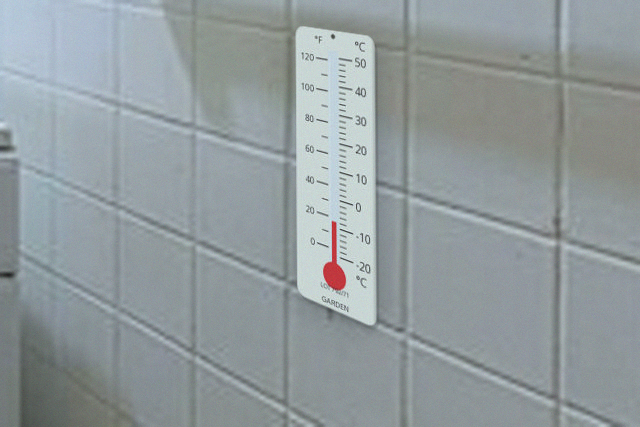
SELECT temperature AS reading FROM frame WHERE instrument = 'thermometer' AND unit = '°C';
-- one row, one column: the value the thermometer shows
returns -8 °C
